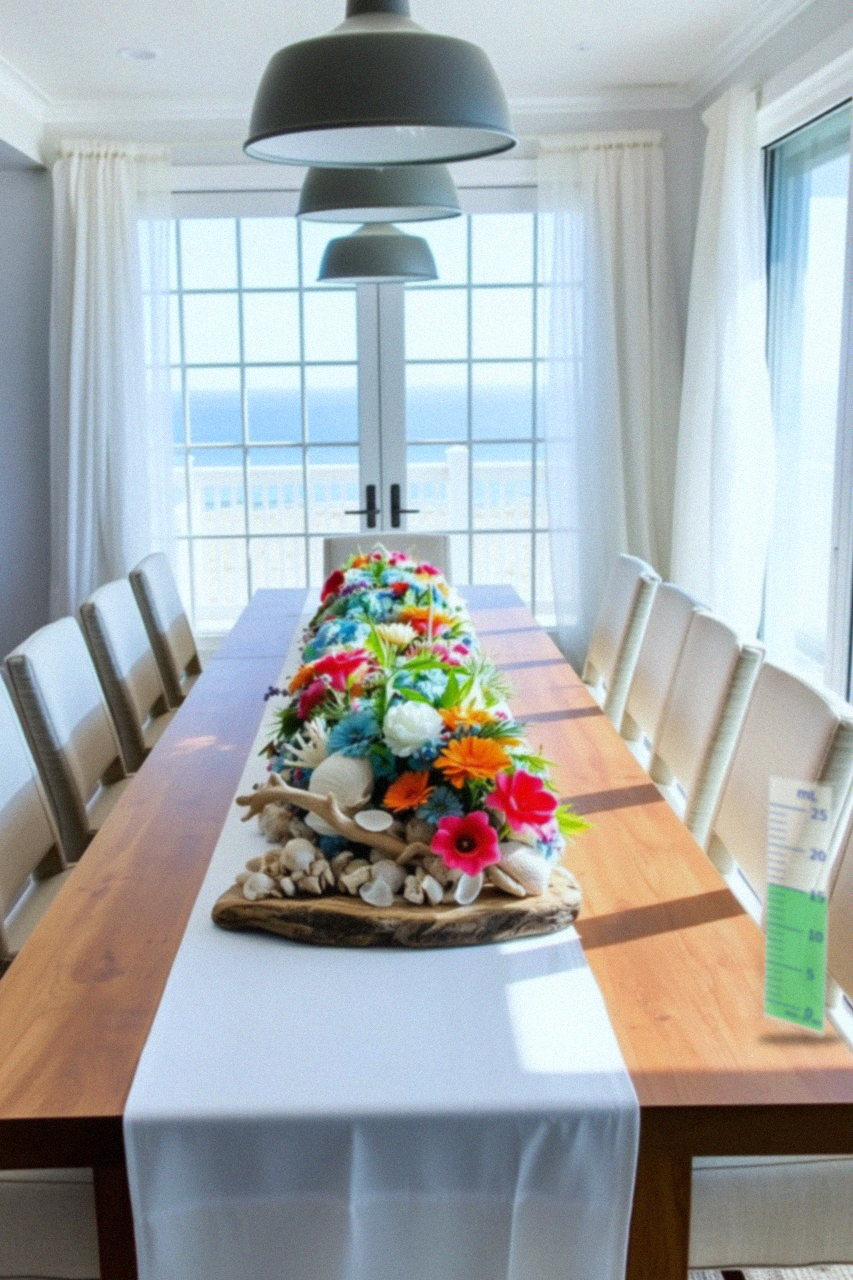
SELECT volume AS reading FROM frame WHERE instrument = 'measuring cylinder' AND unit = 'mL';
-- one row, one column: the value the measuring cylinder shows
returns 15 mL
